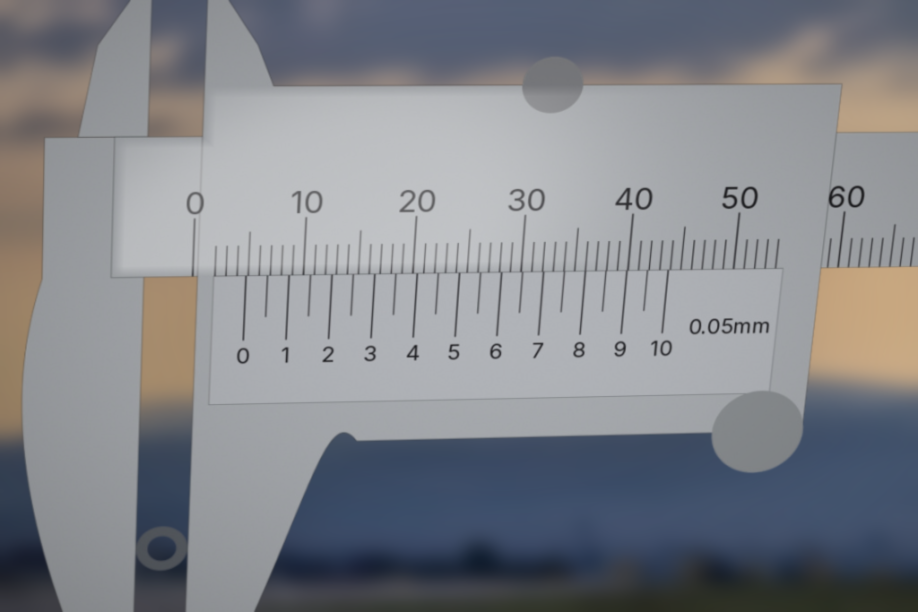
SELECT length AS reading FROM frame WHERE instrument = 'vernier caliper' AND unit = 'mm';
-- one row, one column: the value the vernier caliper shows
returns 4.8 mm
